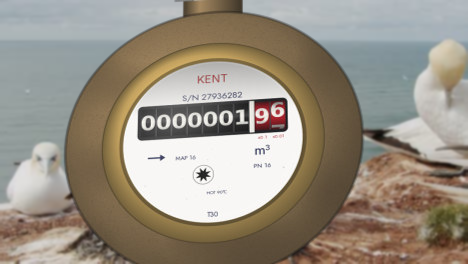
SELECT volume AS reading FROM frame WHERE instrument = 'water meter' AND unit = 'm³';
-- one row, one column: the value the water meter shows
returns 1.96 m³
